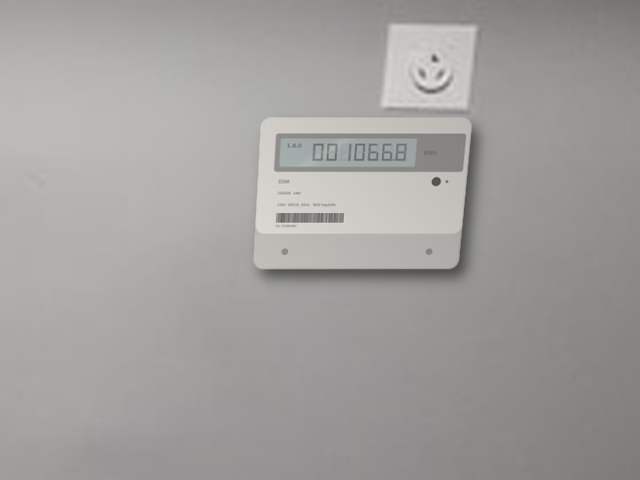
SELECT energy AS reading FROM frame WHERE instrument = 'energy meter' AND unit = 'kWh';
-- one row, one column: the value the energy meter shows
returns 1066.8 kWh
